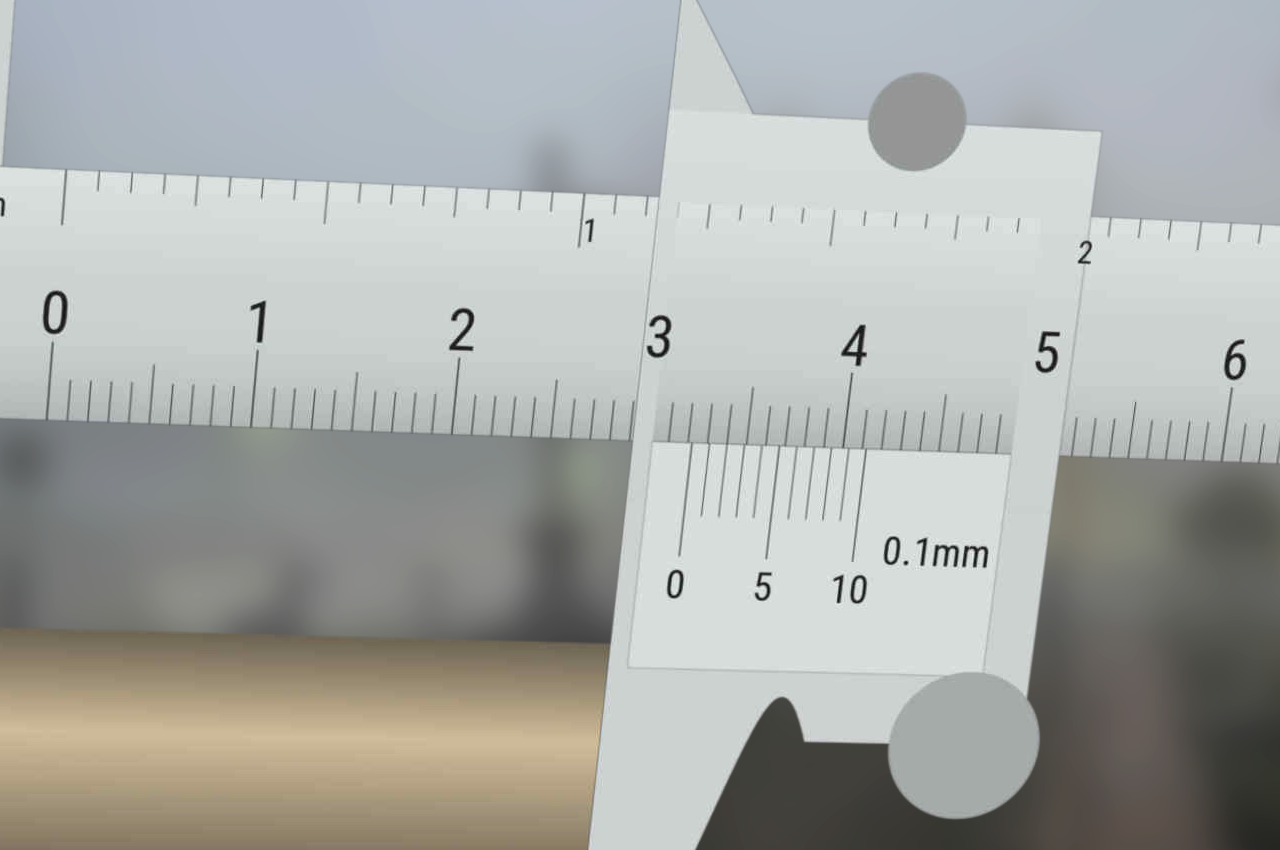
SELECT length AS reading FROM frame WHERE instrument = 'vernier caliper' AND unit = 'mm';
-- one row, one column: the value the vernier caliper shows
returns 32.2 mm
